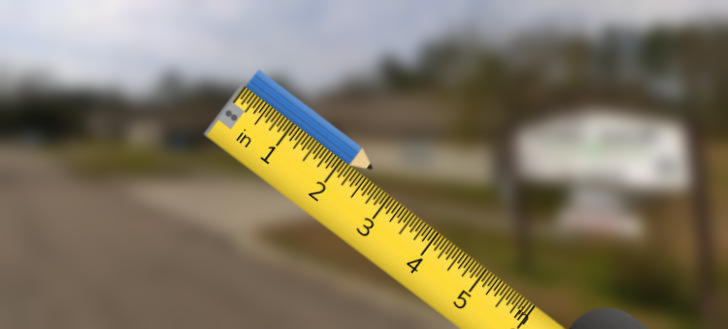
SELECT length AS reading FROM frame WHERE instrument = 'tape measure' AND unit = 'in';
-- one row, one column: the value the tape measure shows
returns 2.5 in
